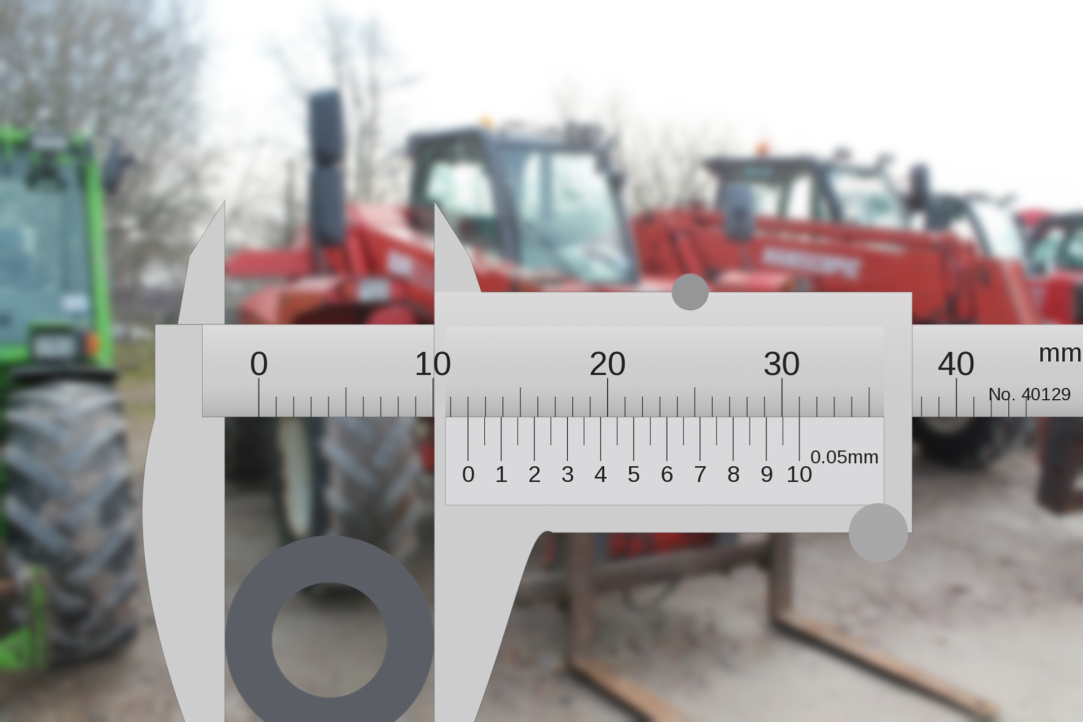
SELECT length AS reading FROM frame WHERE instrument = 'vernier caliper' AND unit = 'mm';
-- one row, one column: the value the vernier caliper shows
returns 12.0 mm
